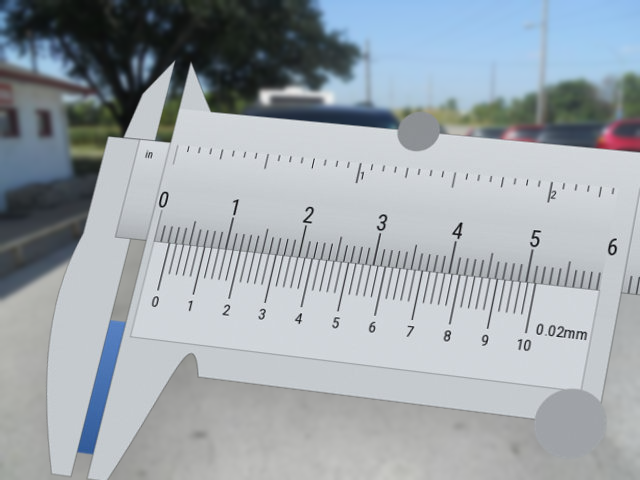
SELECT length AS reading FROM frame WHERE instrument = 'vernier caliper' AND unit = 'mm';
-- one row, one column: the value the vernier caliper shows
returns 2.2 mm
